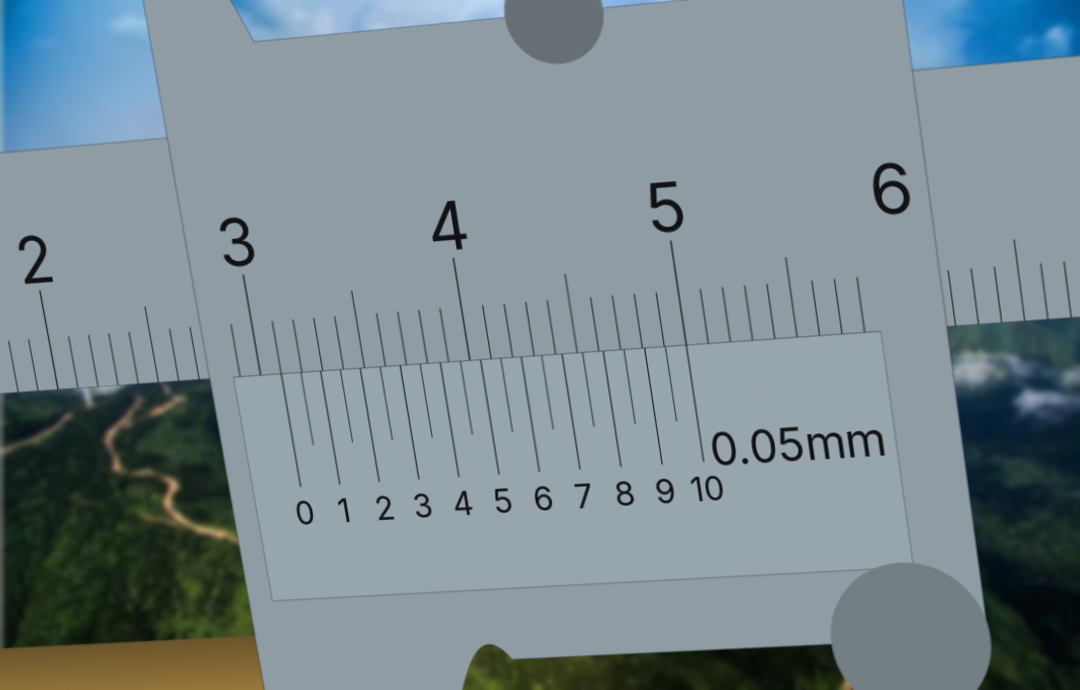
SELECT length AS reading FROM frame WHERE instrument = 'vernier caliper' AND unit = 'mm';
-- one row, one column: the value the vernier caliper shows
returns 31.0 mm
